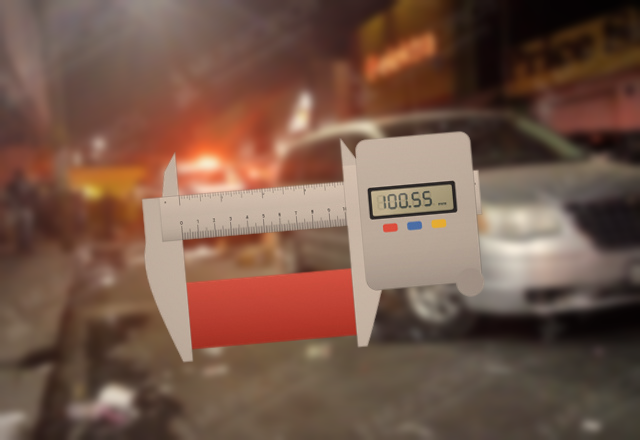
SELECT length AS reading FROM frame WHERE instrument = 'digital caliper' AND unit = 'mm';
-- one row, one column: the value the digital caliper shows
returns 100.55 mm
